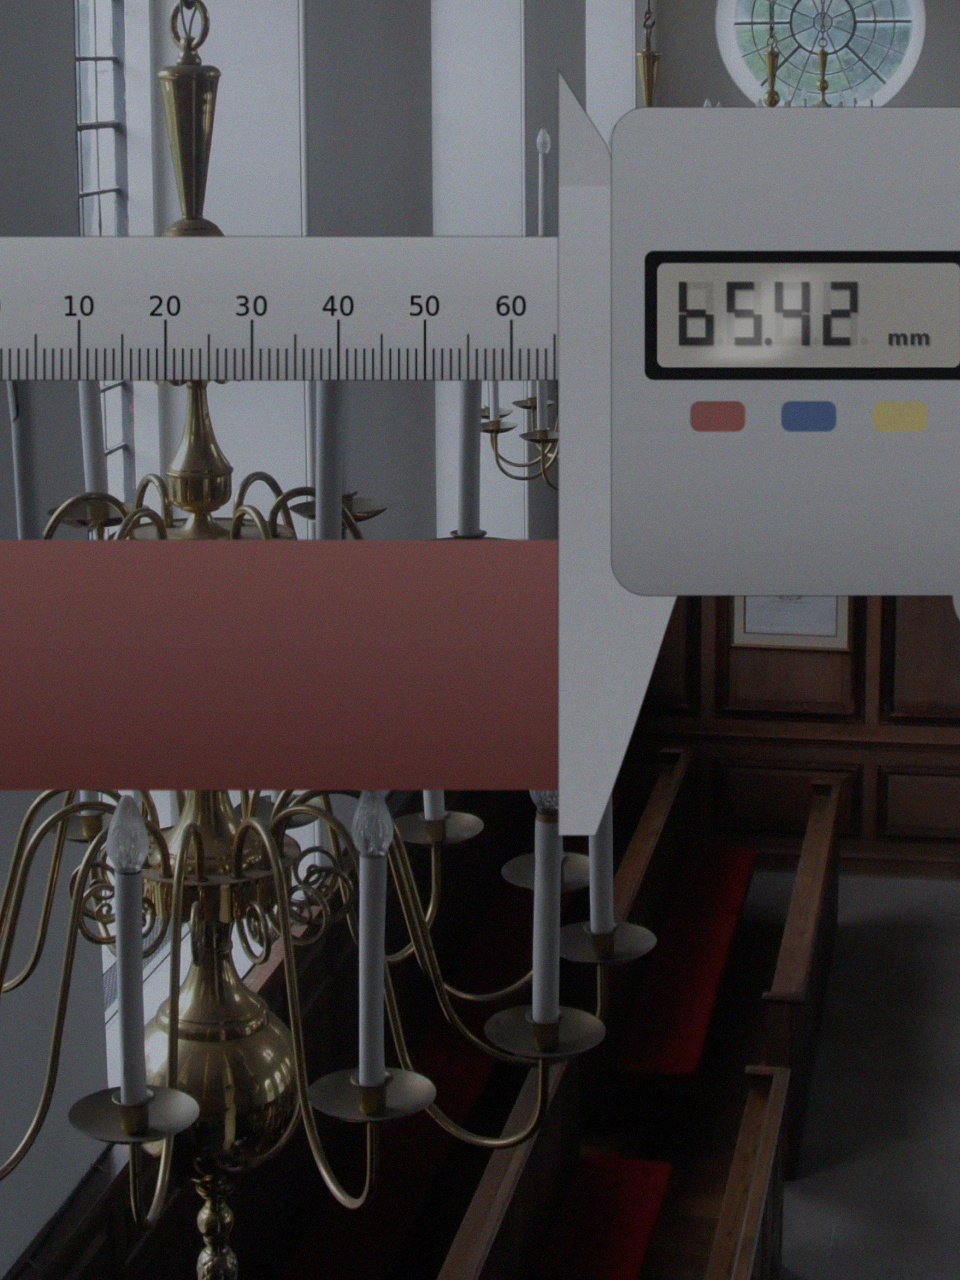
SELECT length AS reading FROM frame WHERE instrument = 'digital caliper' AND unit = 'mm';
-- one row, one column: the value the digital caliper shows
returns 65.42 mm
